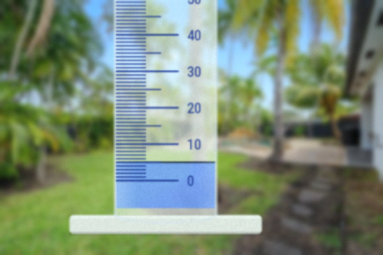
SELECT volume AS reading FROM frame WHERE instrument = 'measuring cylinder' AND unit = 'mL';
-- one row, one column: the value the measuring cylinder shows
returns 5 mL
